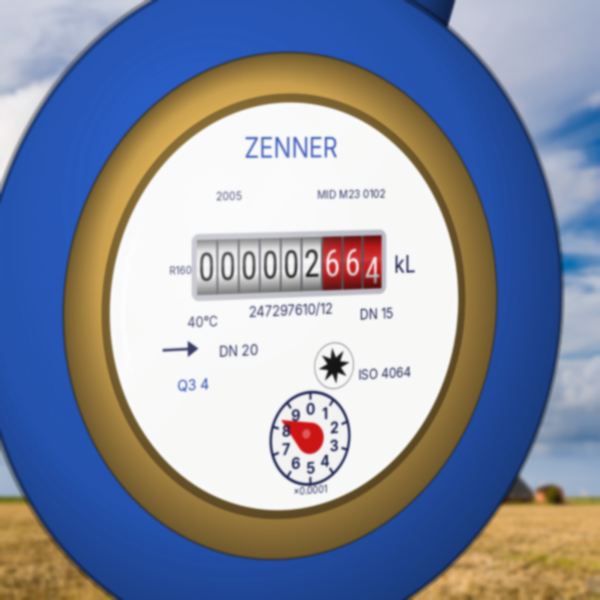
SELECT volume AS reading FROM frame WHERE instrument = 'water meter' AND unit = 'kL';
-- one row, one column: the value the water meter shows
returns 2.6638 kL
